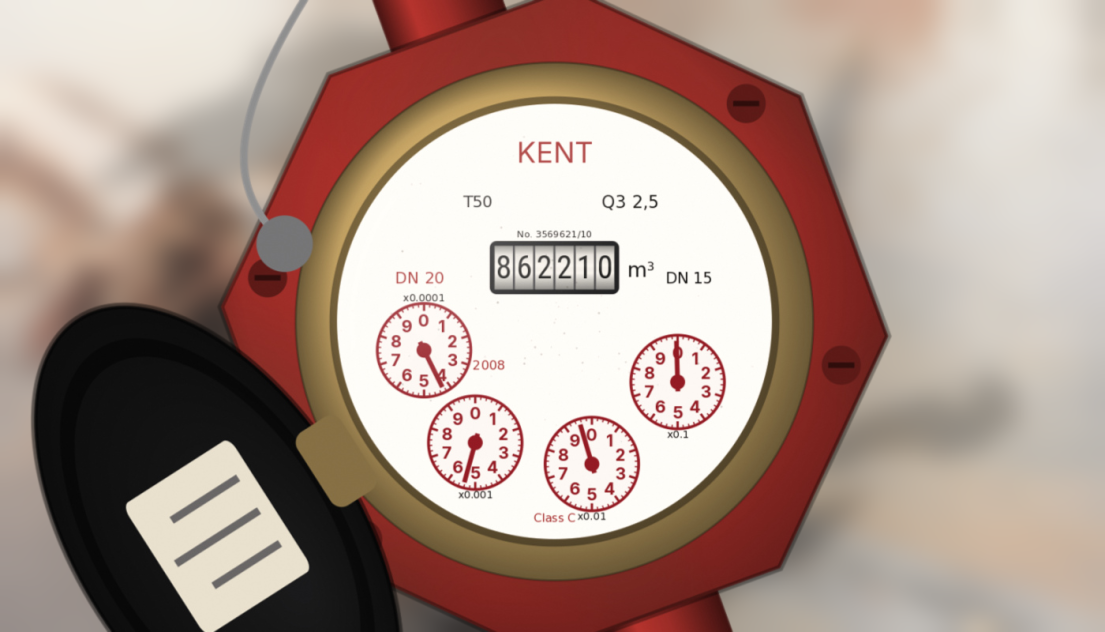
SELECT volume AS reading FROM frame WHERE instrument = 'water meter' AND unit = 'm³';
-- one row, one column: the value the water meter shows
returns 862209.9954 m³
